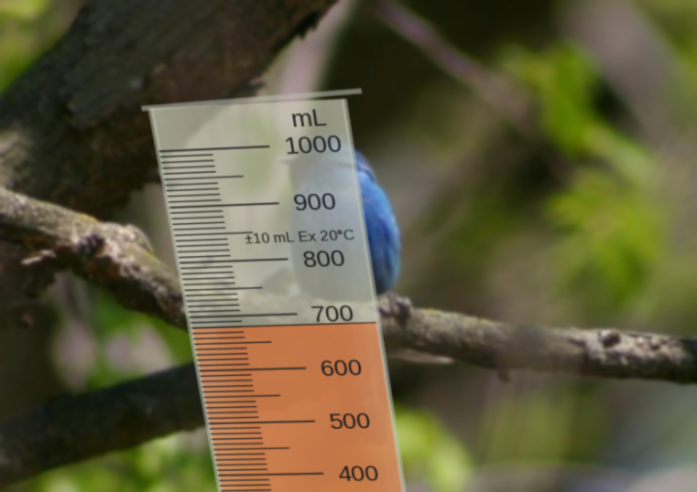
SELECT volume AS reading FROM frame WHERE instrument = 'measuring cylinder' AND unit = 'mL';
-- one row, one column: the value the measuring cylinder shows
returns 680 mL
